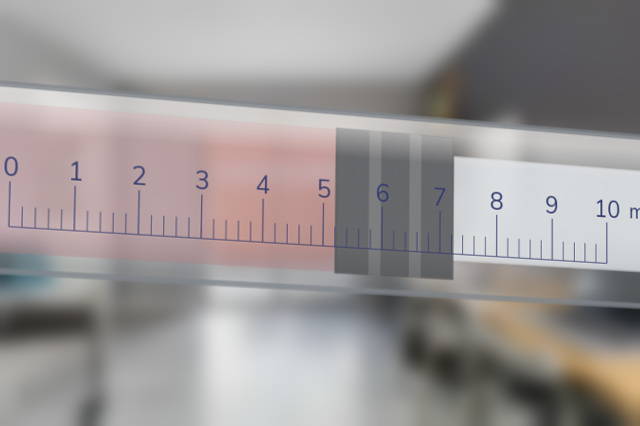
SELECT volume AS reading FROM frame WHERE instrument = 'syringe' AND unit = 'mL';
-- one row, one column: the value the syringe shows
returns 5.2 mL
